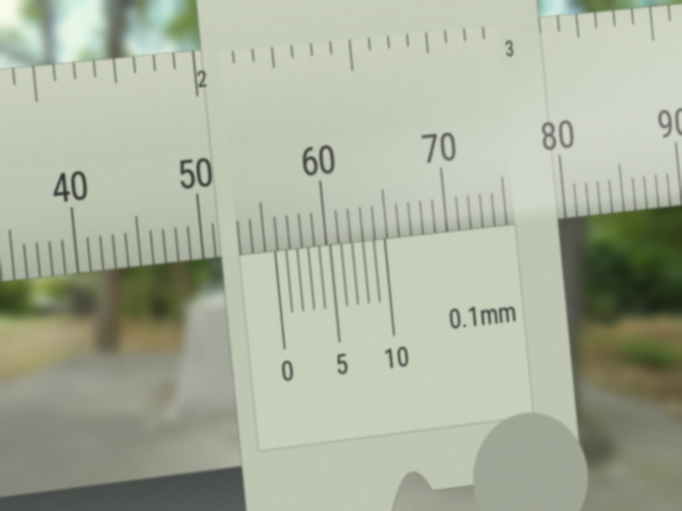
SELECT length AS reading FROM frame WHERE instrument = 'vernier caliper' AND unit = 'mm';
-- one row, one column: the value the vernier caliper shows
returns 55.8 mm
